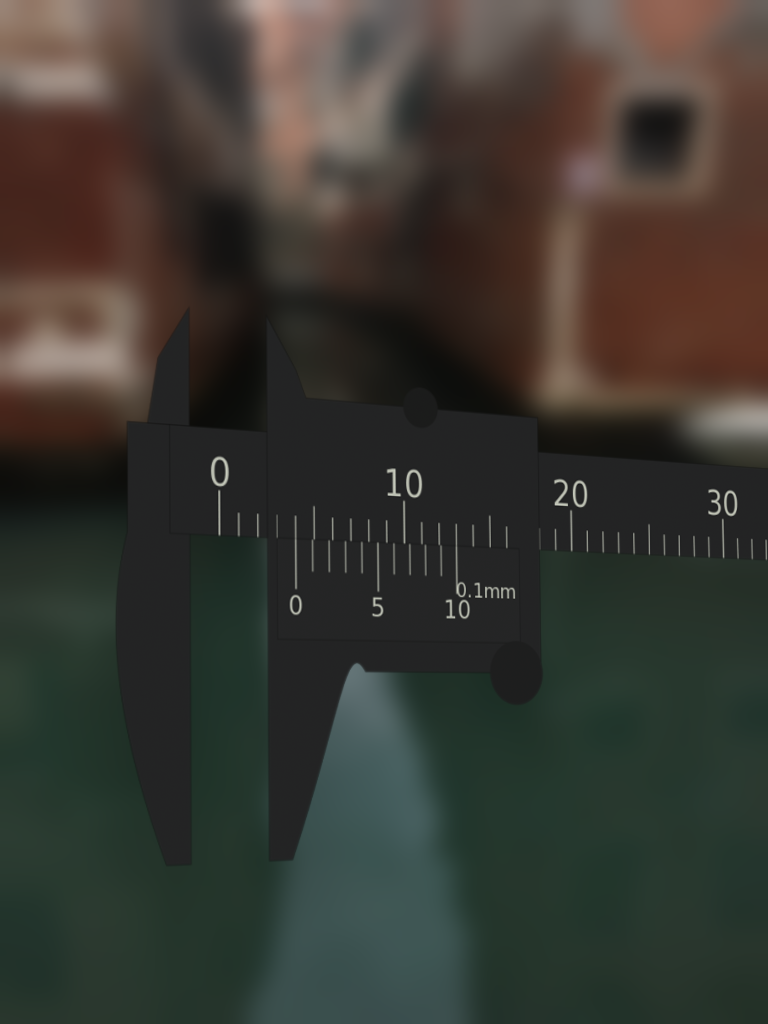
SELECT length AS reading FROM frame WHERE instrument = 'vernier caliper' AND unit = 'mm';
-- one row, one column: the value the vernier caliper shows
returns 4.0 mm
